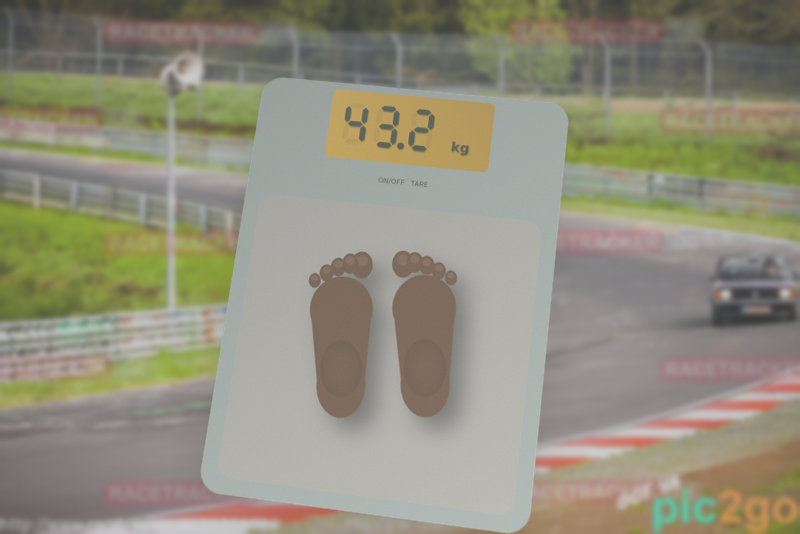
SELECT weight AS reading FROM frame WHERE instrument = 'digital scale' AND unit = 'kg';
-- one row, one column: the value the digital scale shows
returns 43.2 kg
